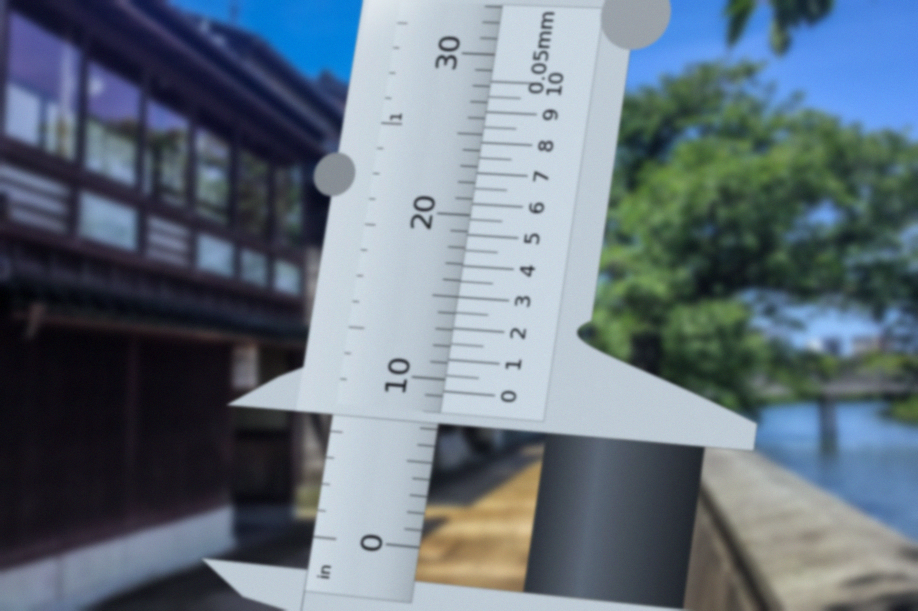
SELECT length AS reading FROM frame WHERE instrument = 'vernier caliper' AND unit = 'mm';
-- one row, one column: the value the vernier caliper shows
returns 9.3 mm
